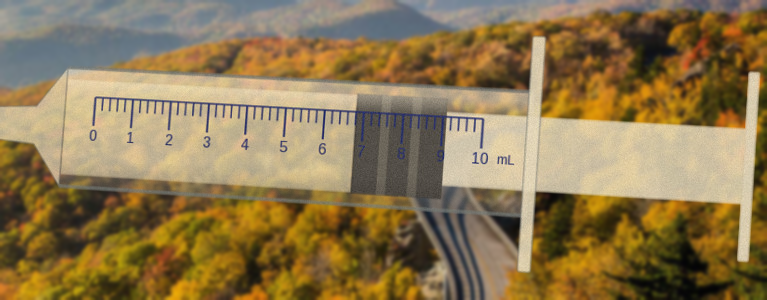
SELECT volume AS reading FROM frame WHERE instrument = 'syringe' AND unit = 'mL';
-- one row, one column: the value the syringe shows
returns 6.8 mL
